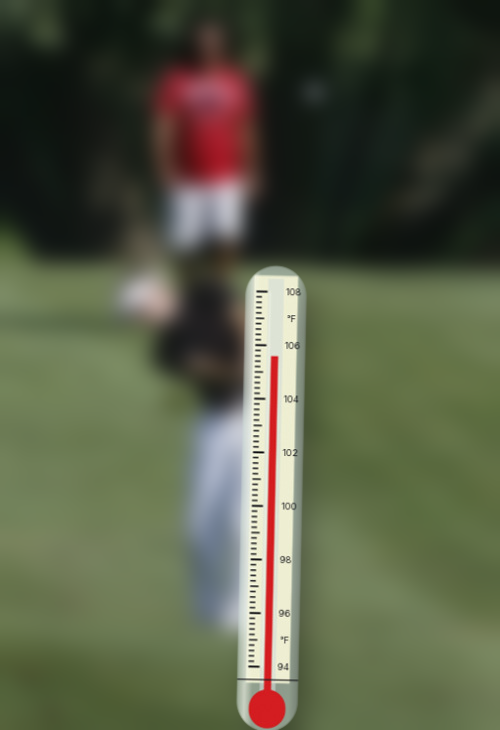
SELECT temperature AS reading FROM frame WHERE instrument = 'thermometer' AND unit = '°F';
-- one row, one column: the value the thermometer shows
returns 105.6 °F
